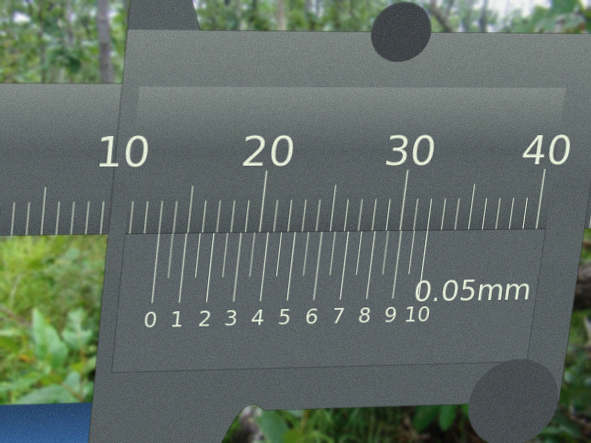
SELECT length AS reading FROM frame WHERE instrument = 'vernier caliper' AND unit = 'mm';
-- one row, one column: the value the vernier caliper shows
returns 13.0 mm
